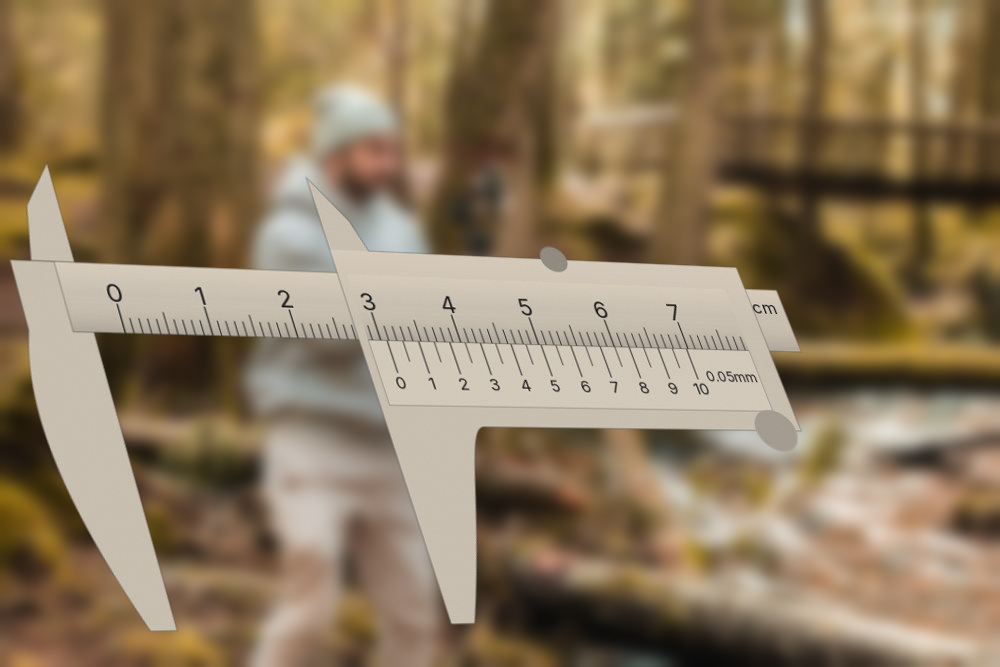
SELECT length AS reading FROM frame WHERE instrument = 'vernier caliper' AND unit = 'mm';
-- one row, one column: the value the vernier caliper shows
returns 30.8 mm
